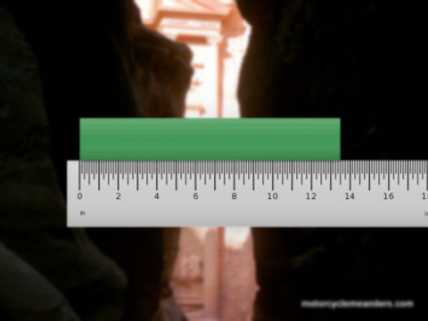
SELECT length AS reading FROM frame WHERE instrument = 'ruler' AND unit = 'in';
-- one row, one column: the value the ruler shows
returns 13.5 in
